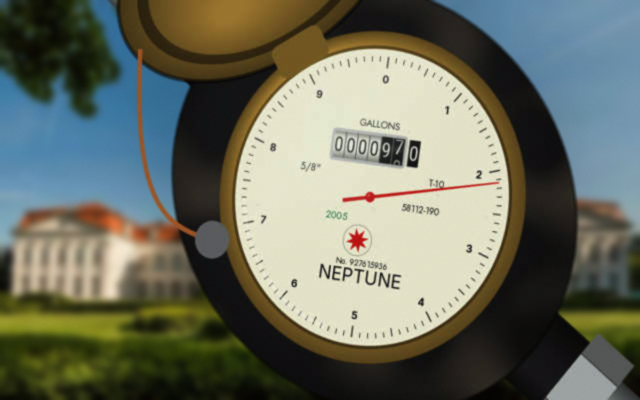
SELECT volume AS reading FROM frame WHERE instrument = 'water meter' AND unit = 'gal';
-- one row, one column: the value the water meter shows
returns 972.1 gal
